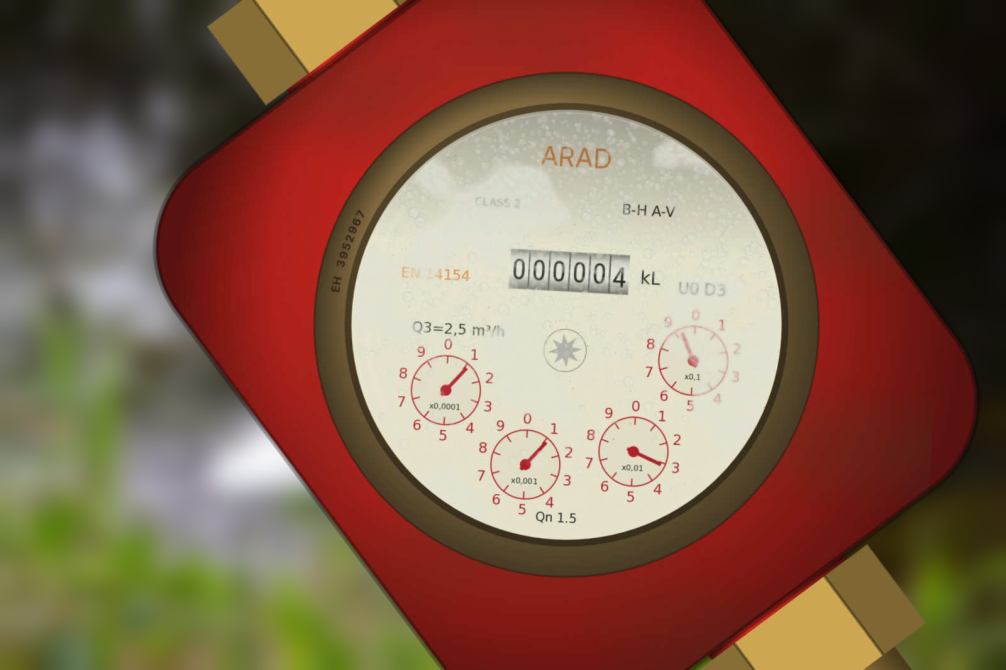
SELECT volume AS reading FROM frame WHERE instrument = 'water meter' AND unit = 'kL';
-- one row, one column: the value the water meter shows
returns 3.9311 kL
